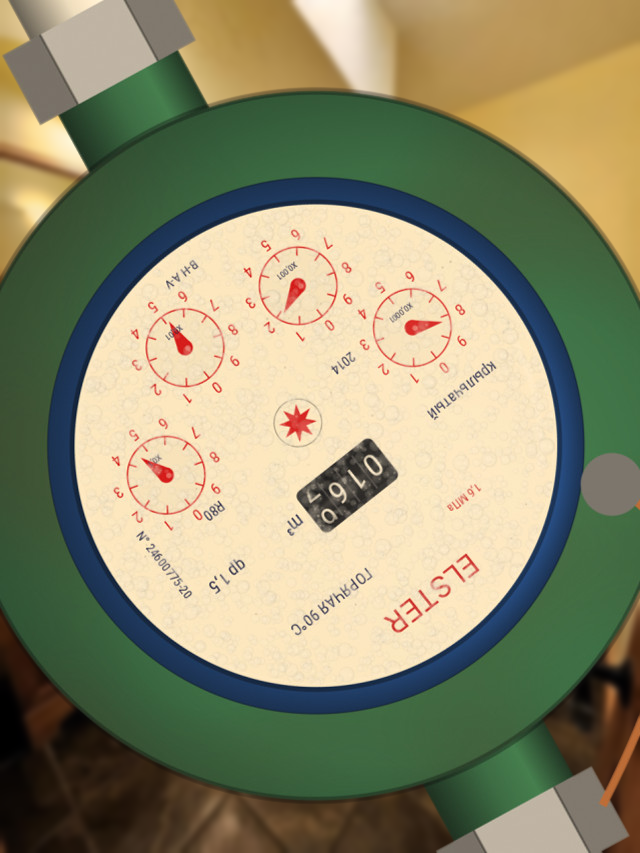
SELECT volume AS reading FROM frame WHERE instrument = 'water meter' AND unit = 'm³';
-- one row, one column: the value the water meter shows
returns 166.4518 m³
